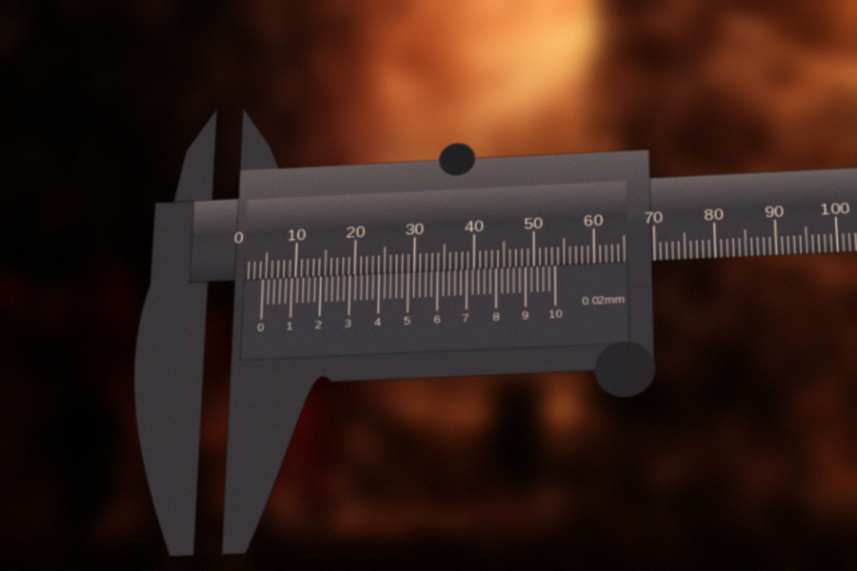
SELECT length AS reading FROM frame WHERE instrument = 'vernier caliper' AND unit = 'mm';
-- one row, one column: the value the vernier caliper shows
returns 4.5 mm
